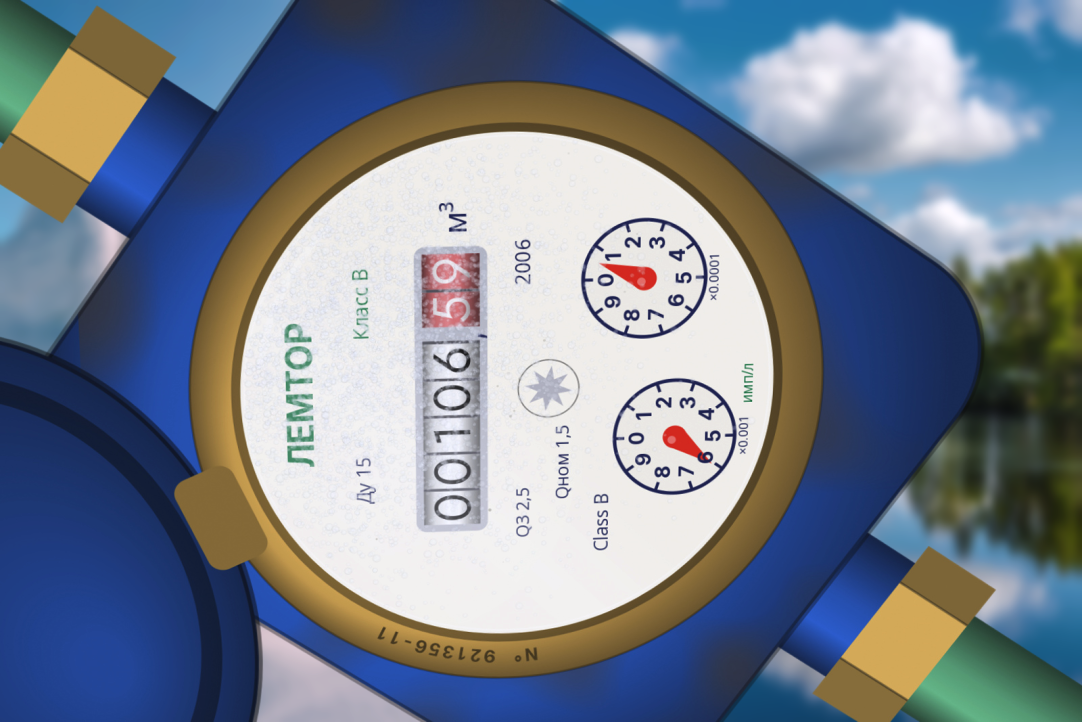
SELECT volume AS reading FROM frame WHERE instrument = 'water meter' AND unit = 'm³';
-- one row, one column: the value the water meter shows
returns 106.5960 m³
